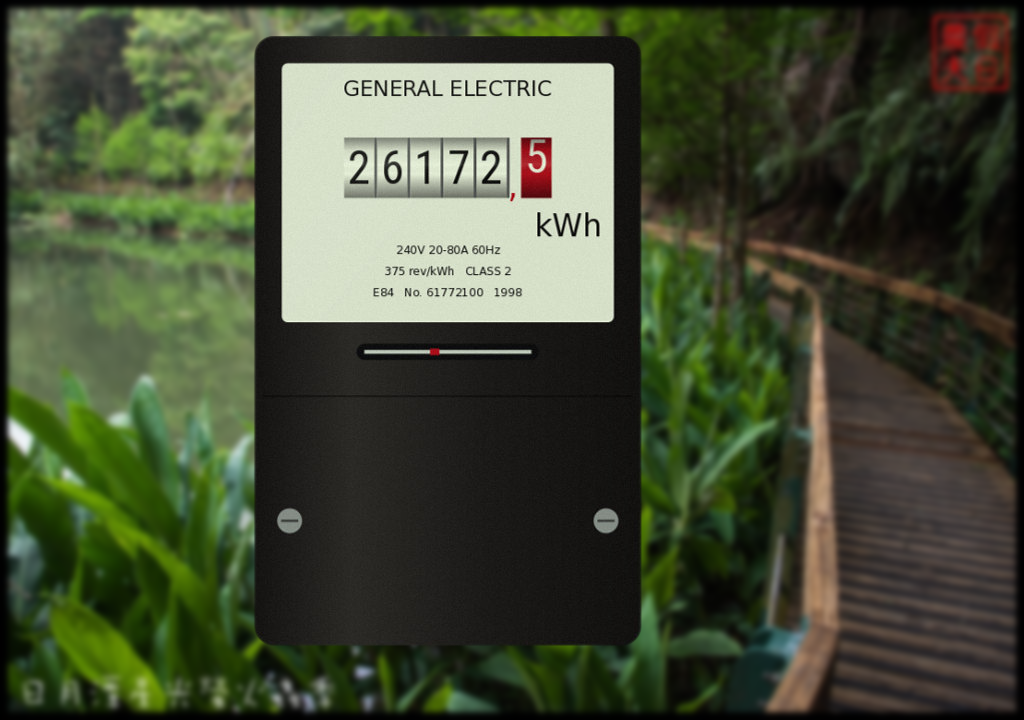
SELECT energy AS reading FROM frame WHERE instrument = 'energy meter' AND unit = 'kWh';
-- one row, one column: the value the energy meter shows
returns 26172.5 kWh
